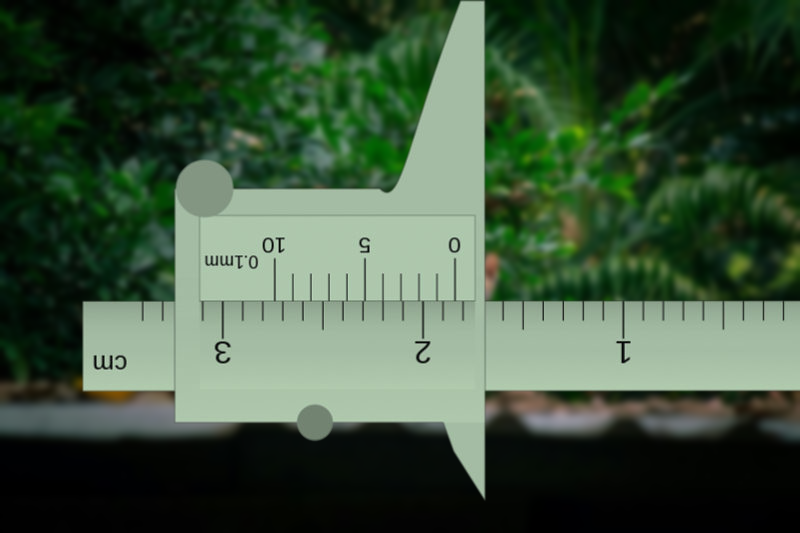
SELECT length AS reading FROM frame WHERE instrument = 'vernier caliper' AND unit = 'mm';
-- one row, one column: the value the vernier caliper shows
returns 18.4 mm
